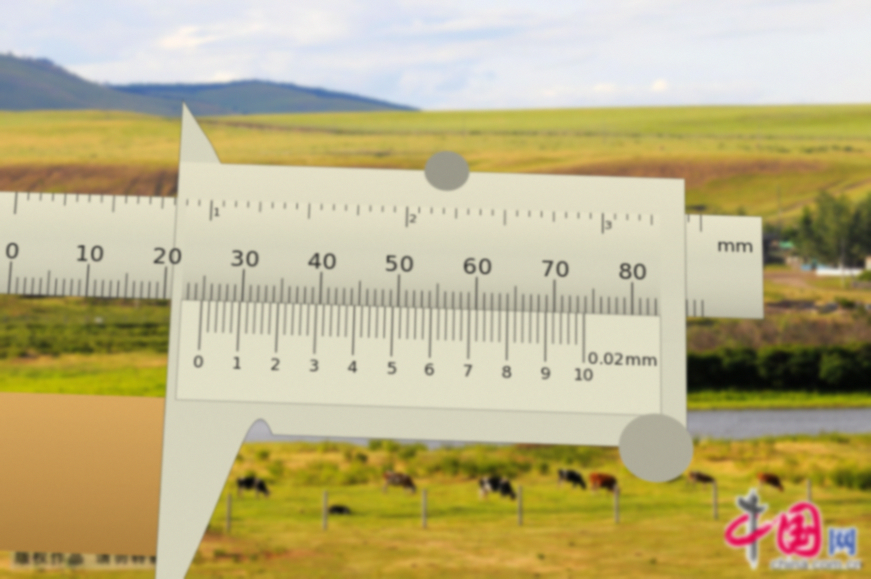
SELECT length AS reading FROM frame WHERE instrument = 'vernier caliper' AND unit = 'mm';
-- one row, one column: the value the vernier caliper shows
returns 24.8 mm
